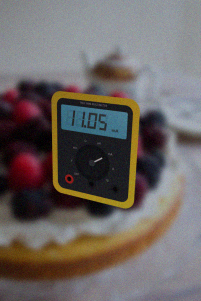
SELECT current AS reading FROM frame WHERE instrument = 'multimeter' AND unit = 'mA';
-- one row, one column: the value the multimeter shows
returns 11.05 mA
